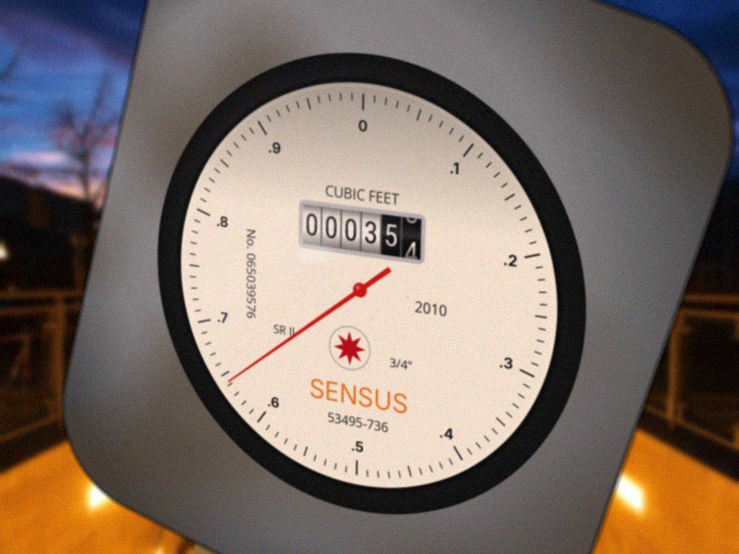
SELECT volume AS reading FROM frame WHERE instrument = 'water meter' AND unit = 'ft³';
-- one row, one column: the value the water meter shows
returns 353.64 ft³
